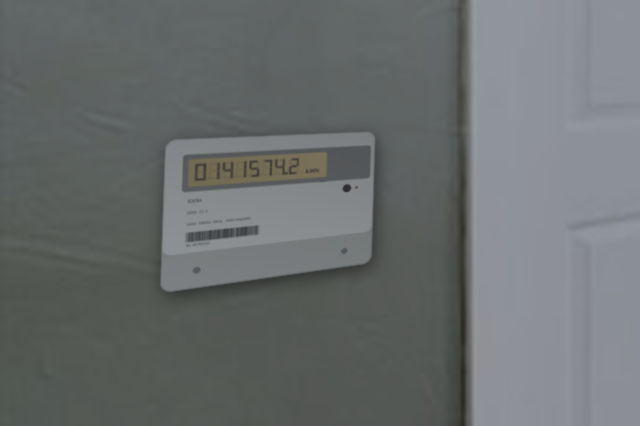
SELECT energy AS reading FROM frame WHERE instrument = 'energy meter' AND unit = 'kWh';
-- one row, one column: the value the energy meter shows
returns 141574.2 kWh
